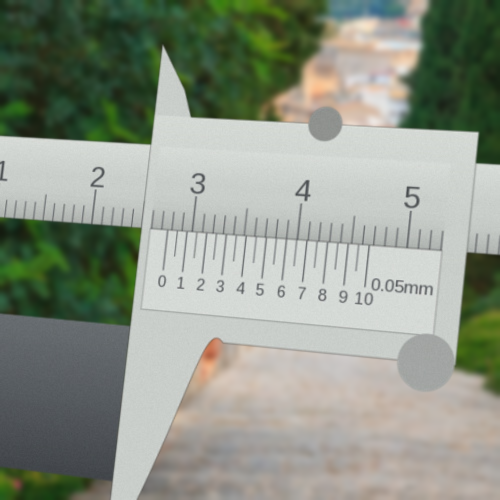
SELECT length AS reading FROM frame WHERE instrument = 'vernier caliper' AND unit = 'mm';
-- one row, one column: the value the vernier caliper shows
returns 27.6 mm
